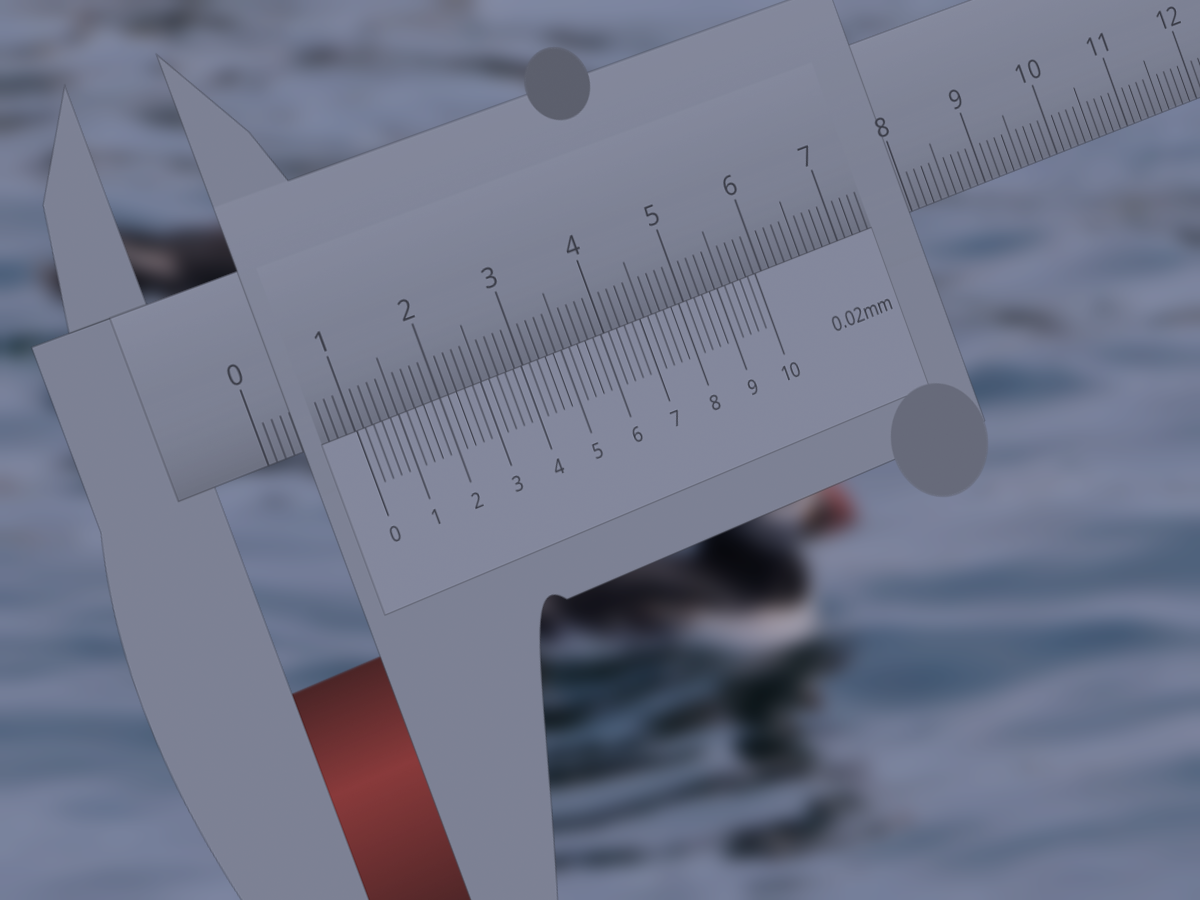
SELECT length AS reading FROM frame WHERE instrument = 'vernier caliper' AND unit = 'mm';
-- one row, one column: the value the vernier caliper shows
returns 10.2 mm
